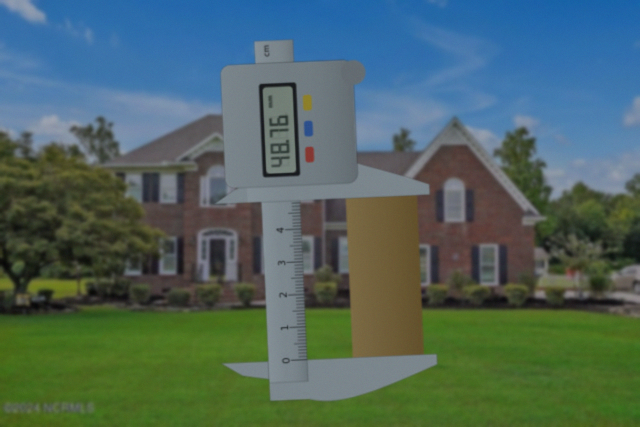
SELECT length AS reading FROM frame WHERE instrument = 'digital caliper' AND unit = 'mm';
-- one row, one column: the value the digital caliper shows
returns 48.76 mm
